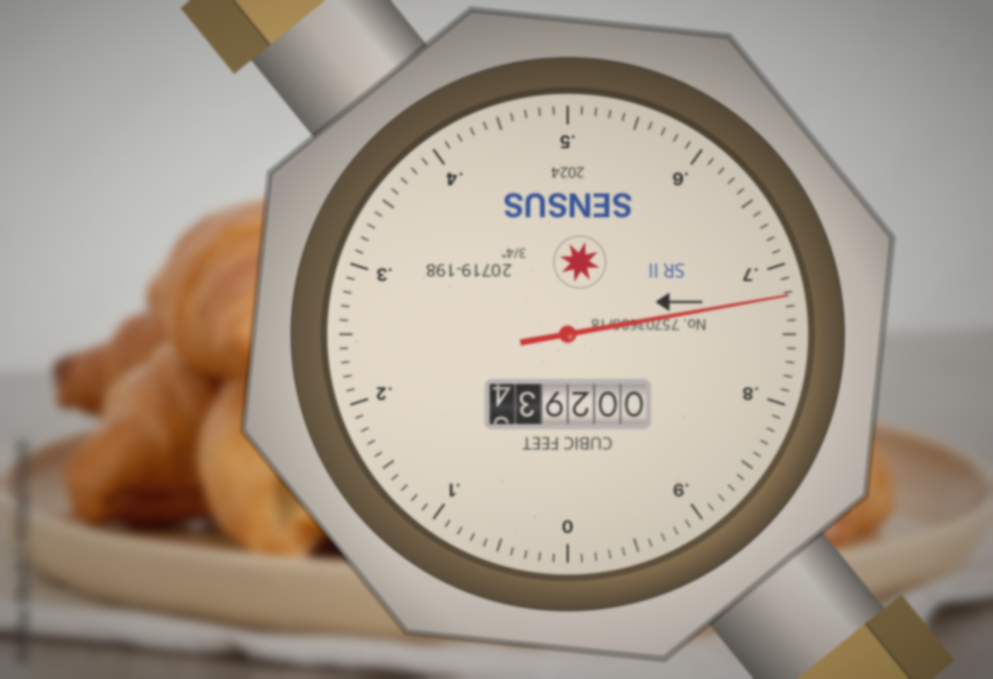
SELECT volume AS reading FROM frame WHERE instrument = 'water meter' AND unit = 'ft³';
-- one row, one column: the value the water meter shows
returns 2933.72 ft³
